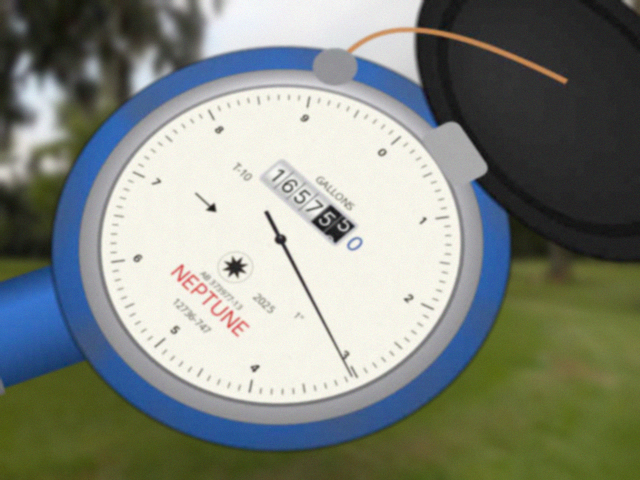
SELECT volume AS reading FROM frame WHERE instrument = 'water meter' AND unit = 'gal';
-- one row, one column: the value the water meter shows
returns 1657553.0 gal
